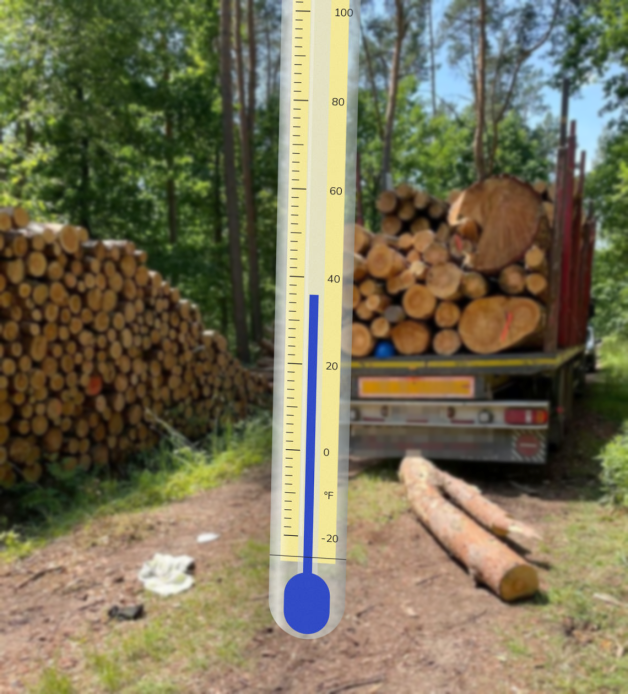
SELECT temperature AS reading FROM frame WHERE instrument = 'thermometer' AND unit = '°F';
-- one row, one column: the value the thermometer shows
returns 36 °F
